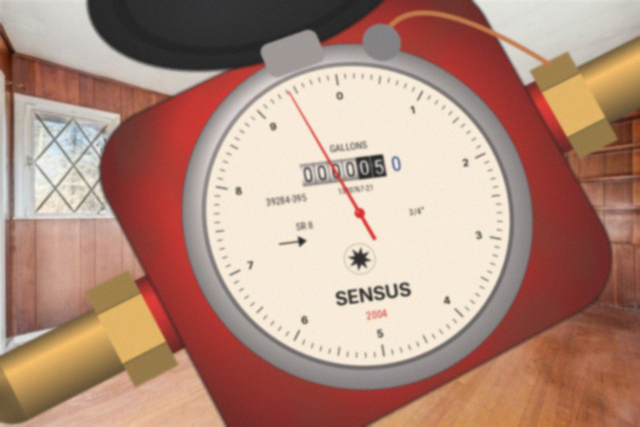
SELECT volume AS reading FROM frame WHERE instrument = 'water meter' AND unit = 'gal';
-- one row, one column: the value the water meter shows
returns 49.4 gal
